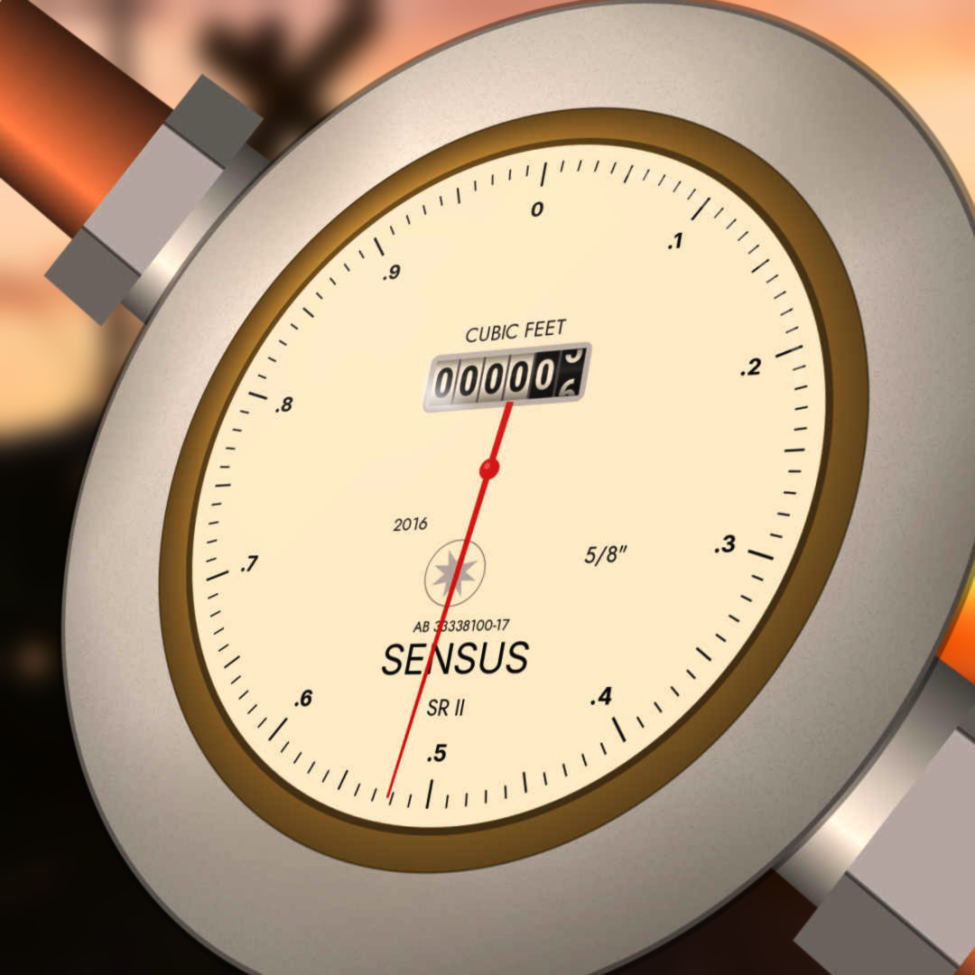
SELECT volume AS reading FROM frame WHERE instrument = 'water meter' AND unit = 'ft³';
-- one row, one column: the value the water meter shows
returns 5.52 ft³
